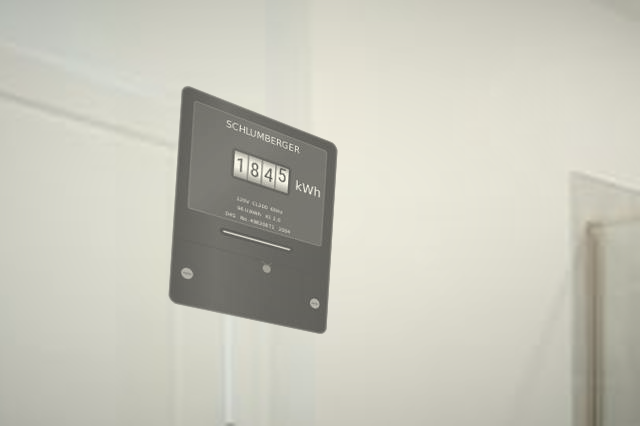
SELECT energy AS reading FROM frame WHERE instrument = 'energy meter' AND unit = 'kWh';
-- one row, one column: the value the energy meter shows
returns 1845 kWh
